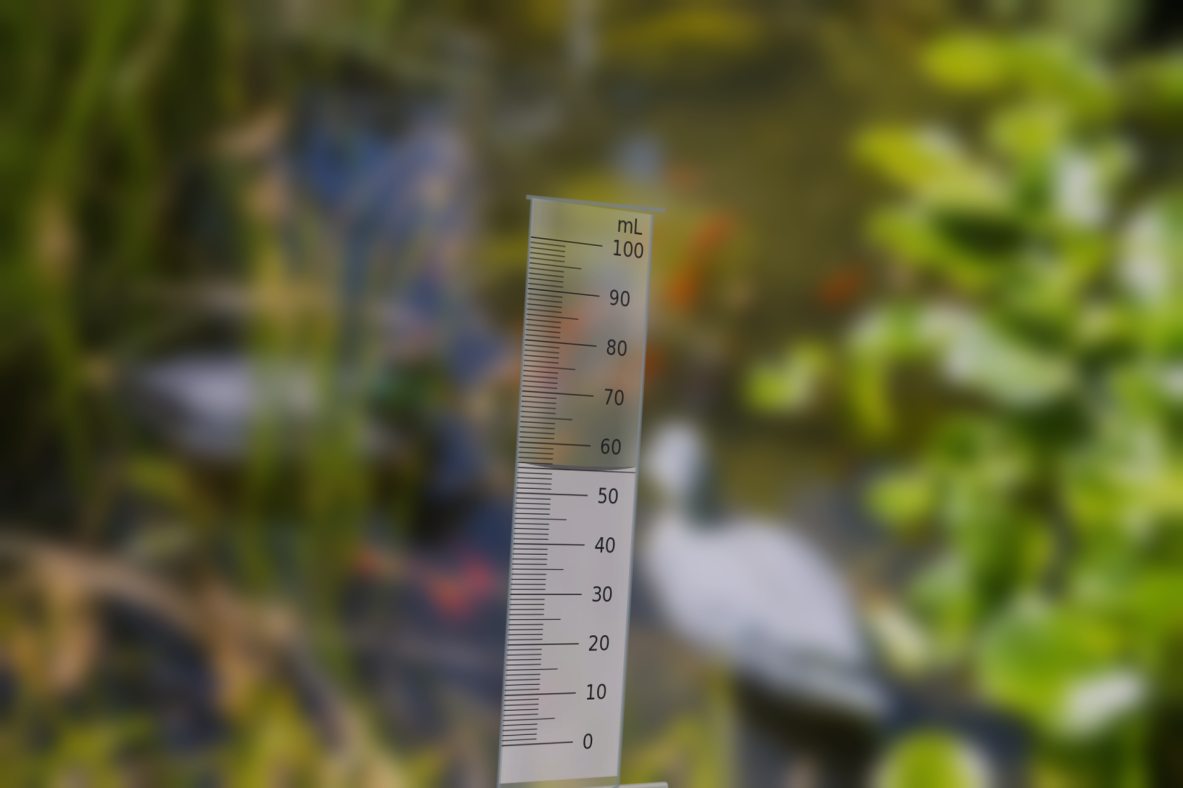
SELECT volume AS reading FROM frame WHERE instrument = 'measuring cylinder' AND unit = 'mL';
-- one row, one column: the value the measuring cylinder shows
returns 55 mL
